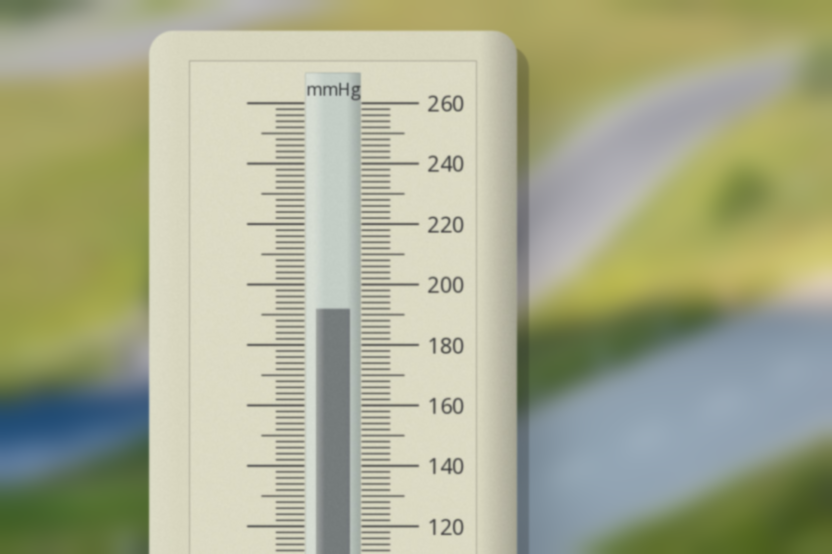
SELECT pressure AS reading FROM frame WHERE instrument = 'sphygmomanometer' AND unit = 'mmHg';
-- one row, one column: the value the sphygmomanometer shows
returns 192 mmHg
